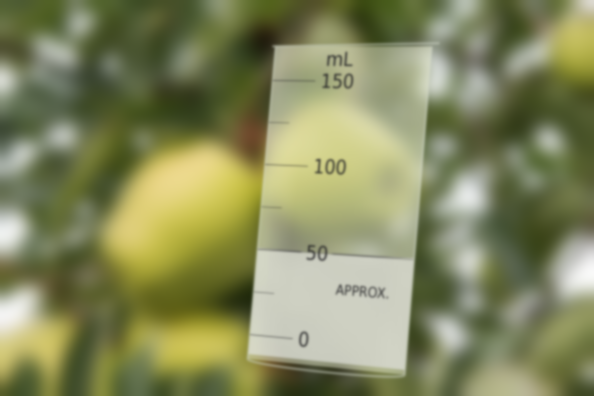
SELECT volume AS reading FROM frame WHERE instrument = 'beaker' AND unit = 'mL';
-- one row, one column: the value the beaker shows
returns 50 mL
